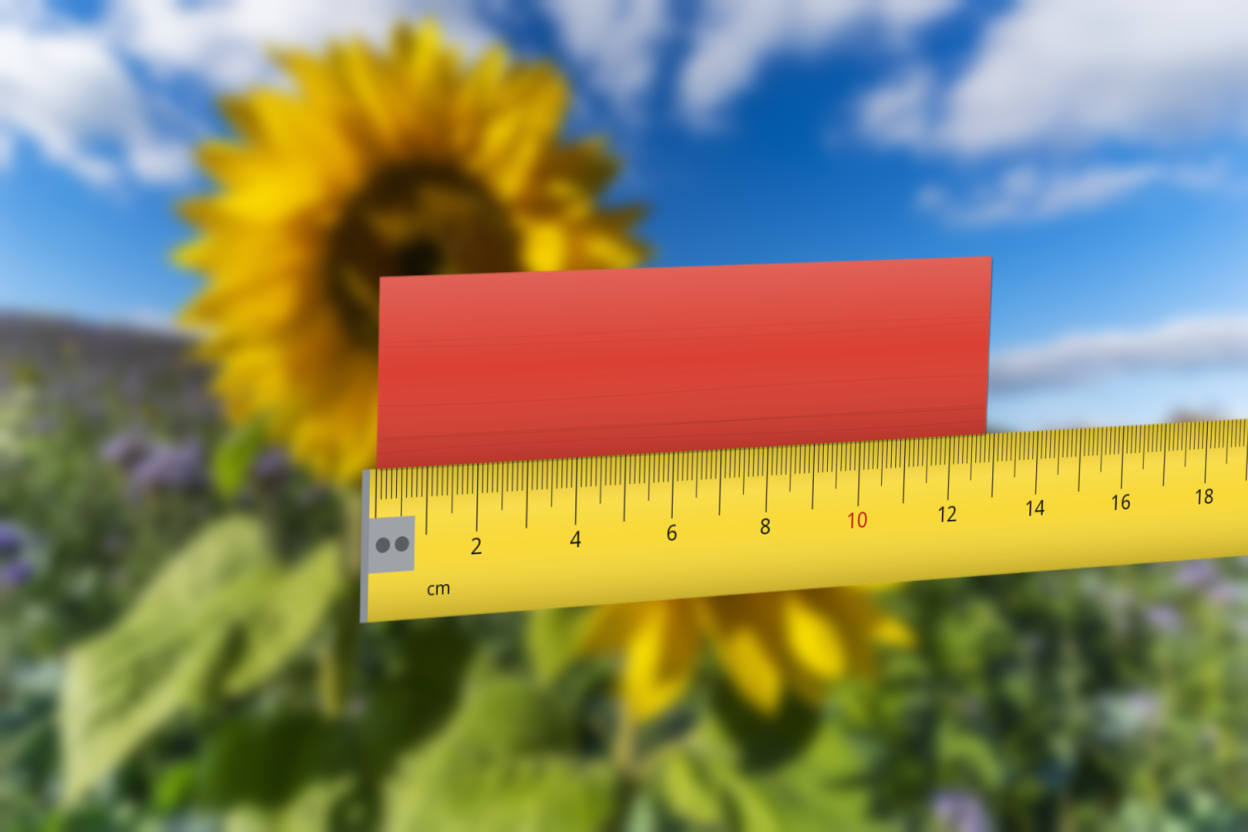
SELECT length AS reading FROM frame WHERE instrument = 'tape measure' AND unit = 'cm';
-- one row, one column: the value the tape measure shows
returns 12.8 cm
